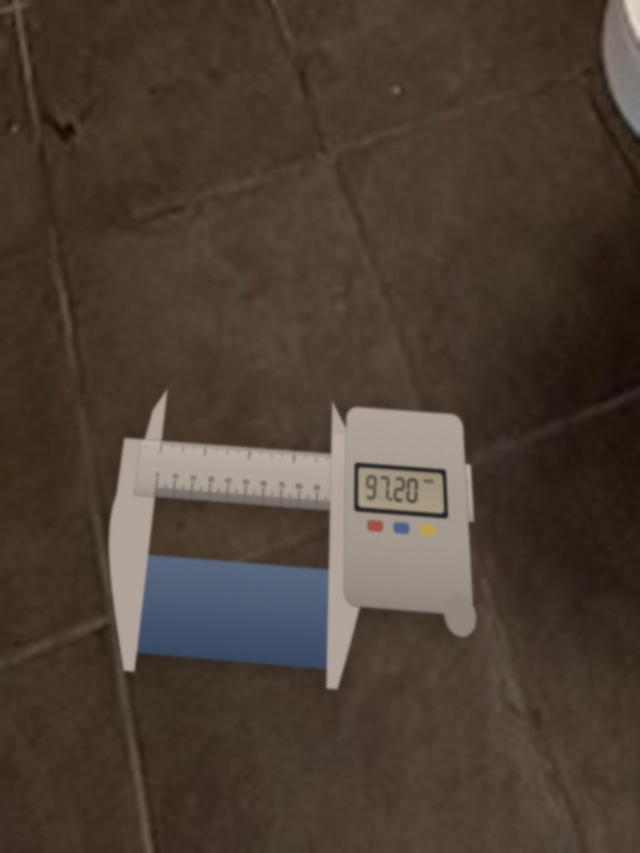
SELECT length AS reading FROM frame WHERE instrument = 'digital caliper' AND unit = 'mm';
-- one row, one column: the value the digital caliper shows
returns 97.20 mm
